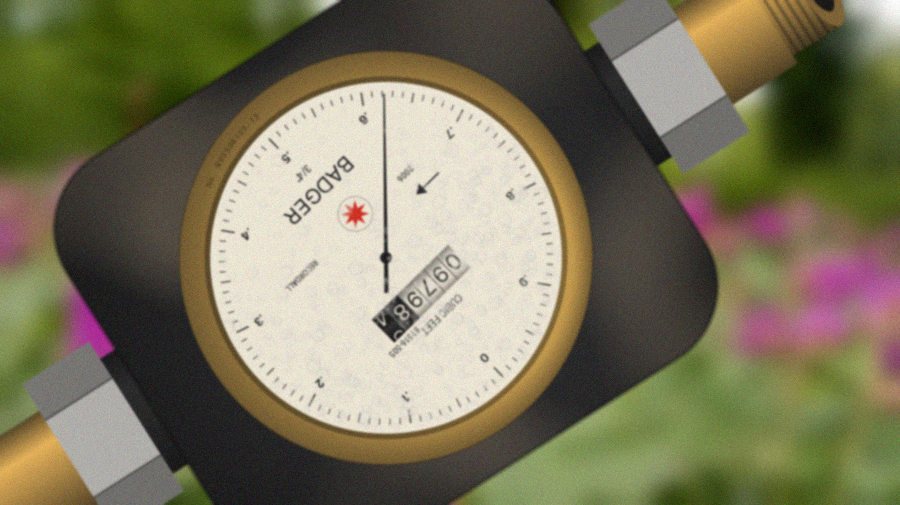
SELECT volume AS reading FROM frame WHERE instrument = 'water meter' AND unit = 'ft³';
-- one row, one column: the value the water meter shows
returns 97983.62 ft³
